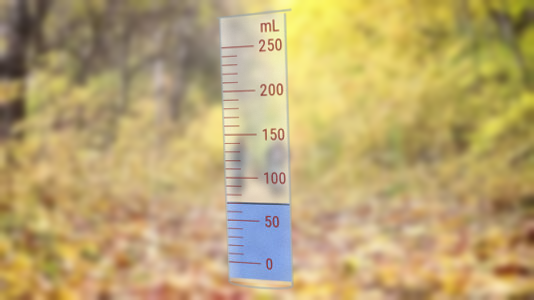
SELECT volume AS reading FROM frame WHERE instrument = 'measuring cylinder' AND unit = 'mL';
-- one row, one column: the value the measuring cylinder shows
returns 70 mL
